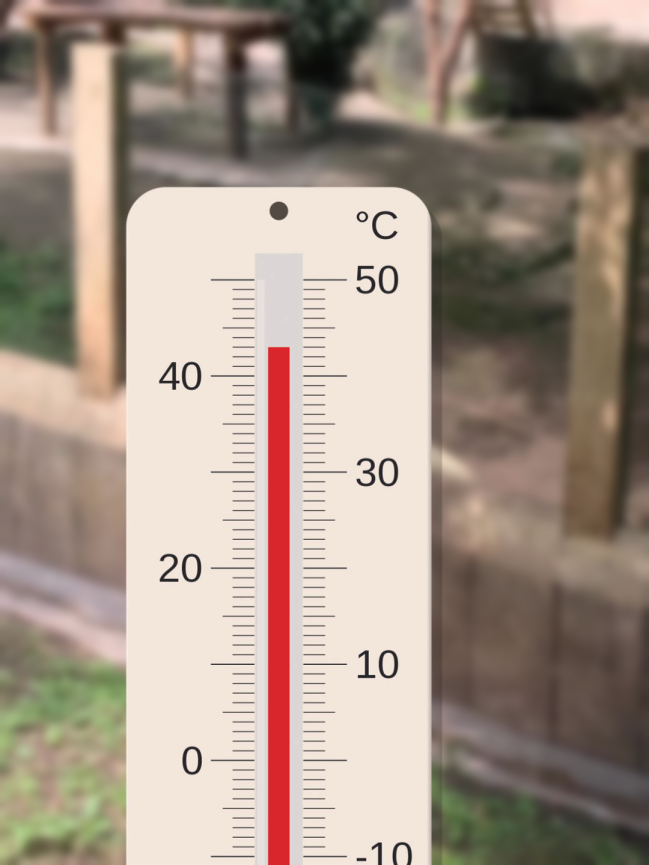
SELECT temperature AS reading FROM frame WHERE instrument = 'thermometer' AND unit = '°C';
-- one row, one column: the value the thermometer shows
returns 43 °C
